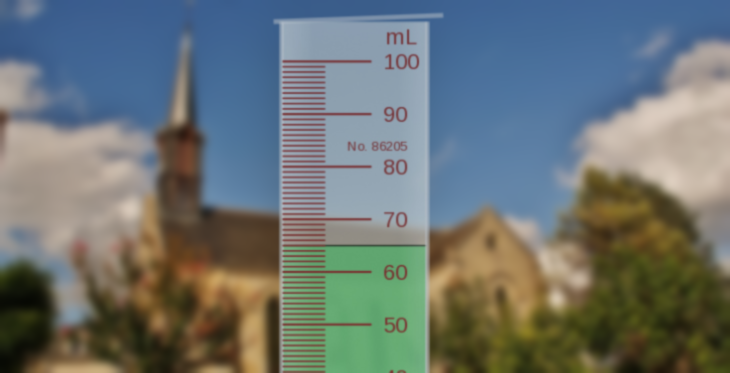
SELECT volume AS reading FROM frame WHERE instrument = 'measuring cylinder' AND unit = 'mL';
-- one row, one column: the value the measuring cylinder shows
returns 65 mL
